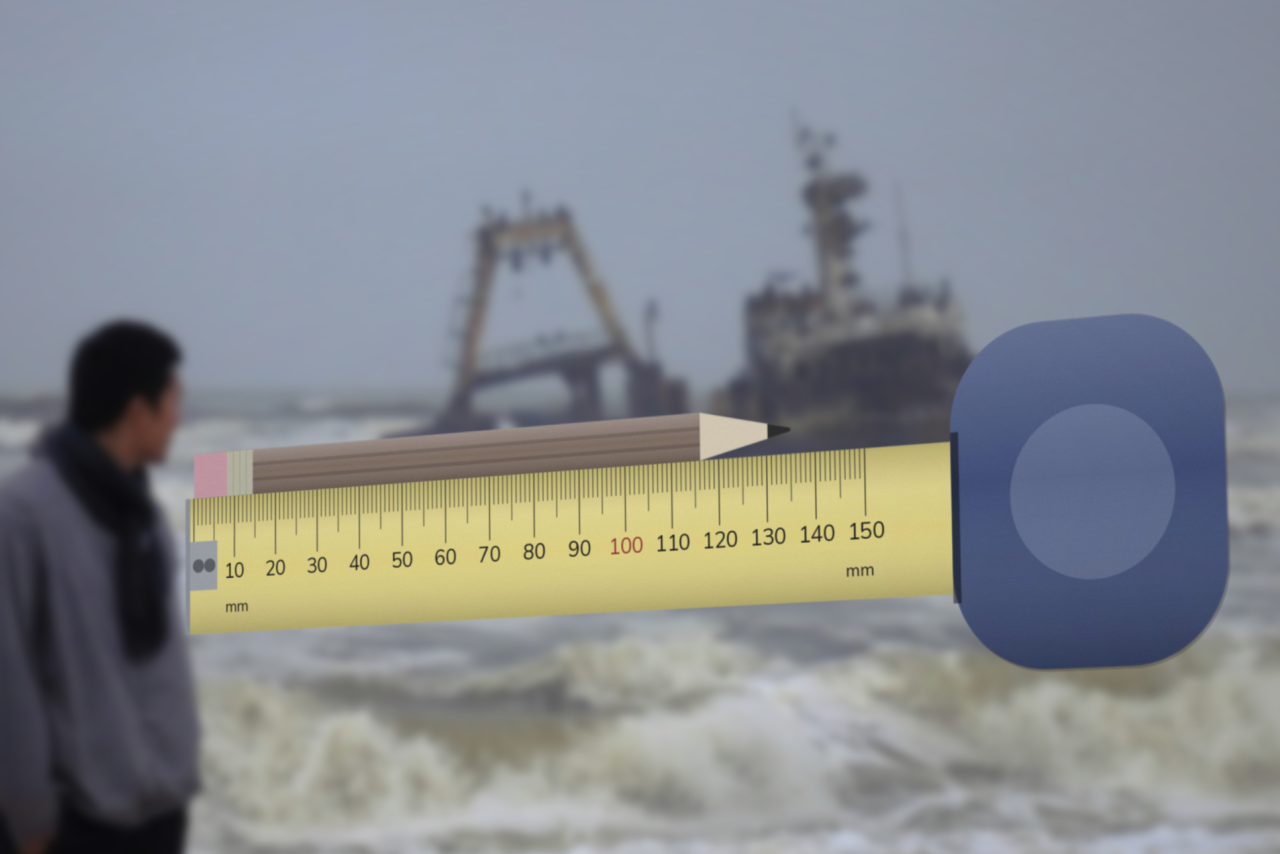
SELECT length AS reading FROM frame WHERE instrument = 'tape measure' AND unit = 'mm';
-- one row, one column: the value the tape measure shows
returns 135 mm
